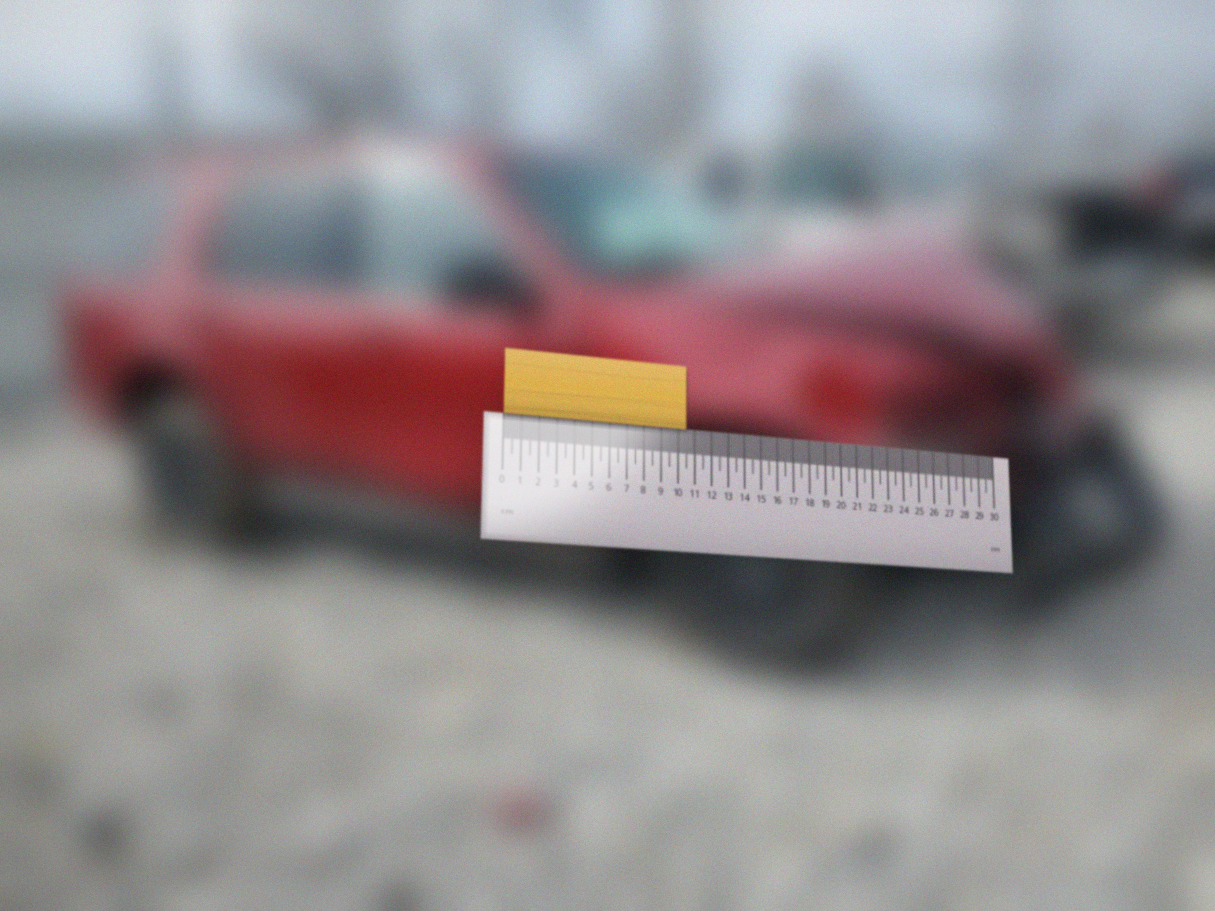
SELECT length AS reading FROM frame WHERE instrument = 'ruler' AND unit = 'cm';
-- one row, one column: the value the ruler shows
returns 10.5 cm
